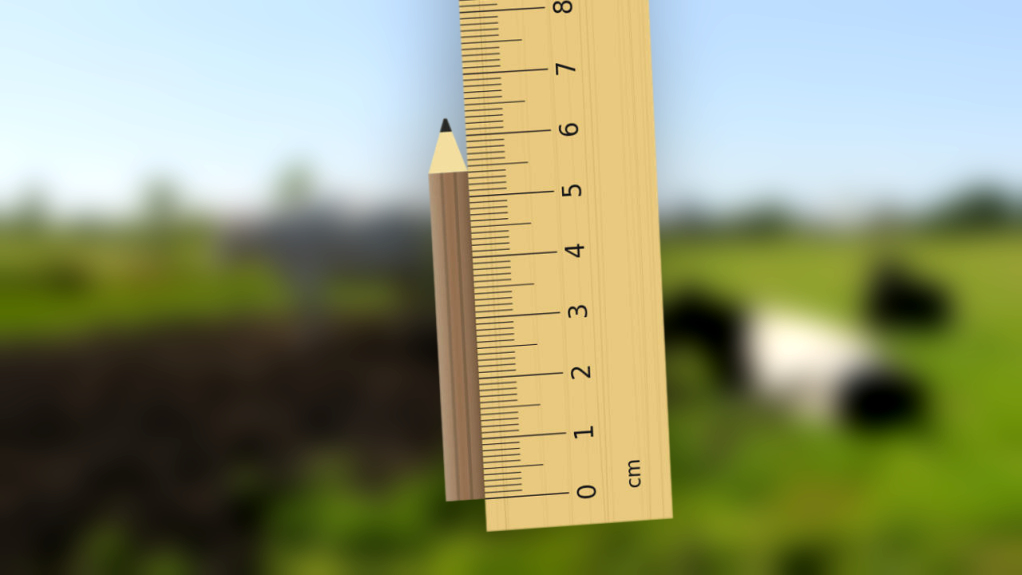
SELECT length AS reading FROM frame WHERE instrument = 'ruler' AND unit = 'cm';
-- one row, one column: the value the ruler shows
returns 6.3 cm
